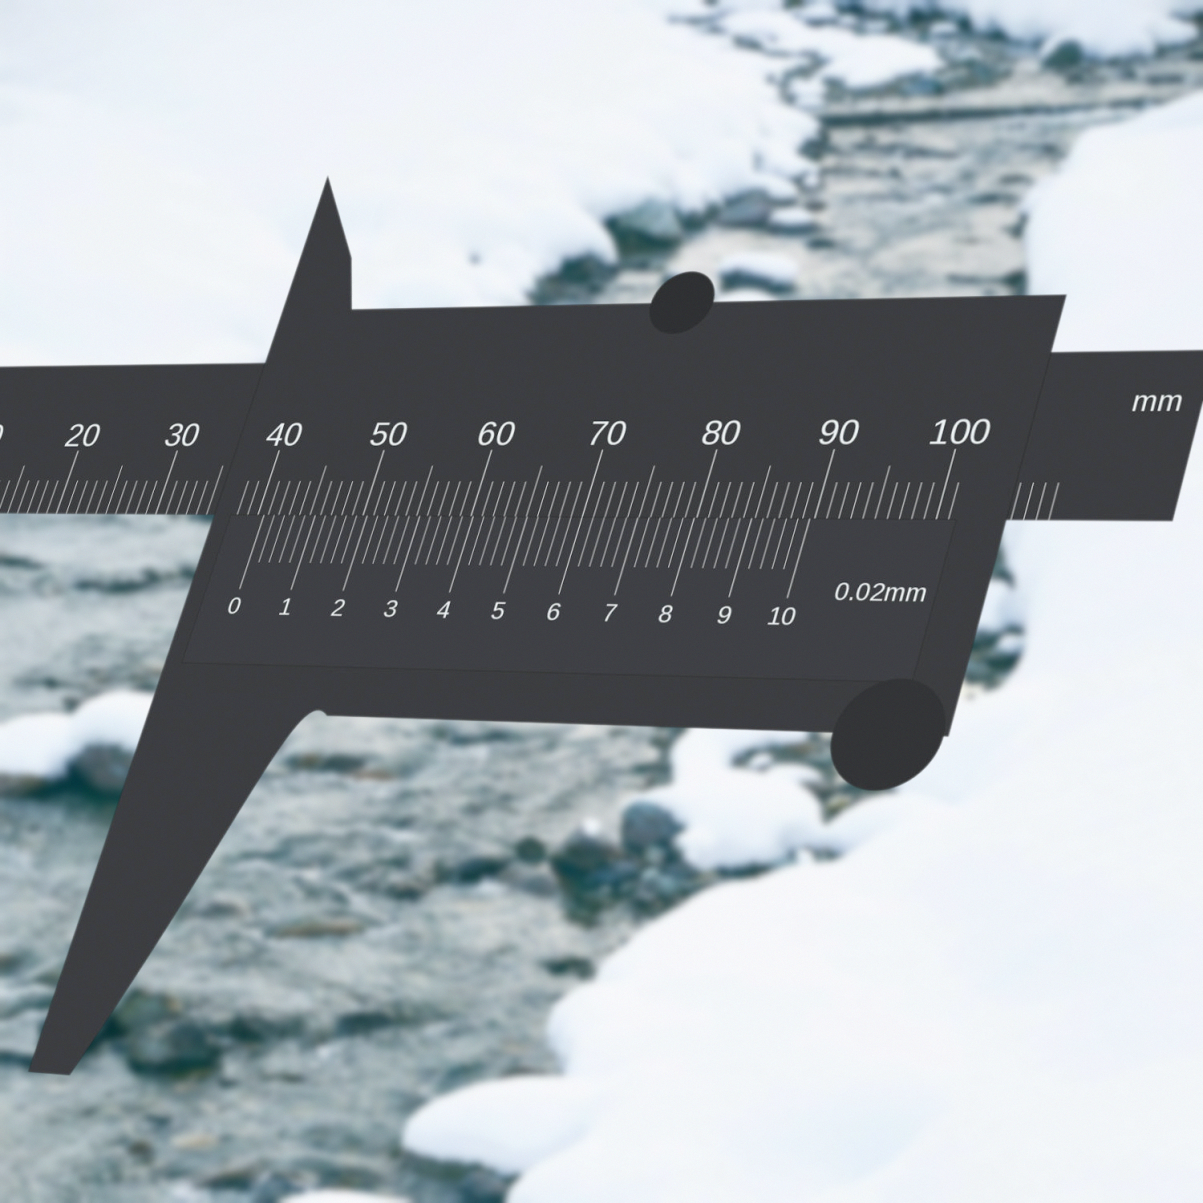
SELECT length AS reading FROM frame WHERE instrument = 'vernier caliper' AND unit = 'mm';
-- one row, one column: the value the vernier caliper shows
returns 40.6 mm
